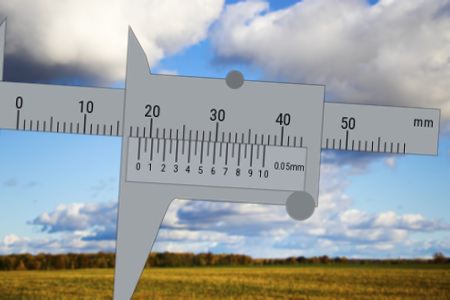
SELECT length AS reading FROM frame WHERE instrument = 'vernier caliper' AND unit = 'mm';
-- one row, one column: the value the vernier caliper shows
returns 18.4 mm
